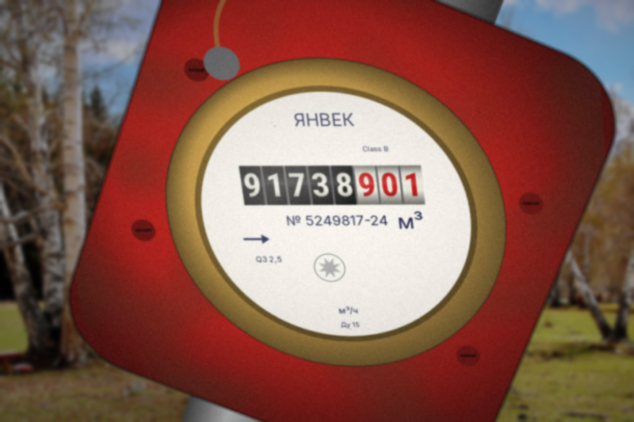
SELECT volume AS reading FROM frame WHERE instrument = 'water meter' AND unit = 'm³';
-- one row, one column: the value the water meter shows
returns 91738.901 m³
